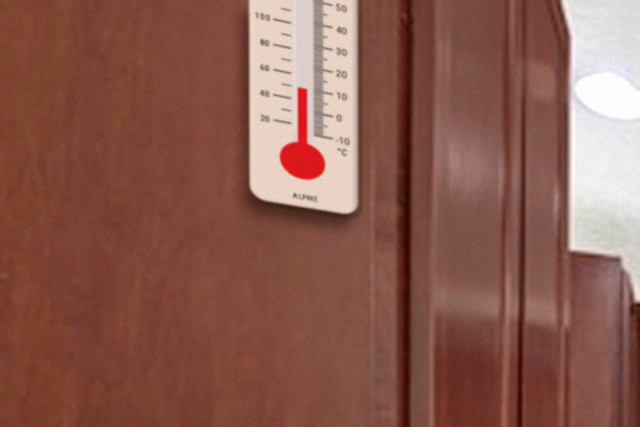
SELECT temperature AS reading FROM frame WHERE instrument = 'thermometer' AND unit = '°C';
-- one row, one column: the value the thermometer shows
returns 10 °C
